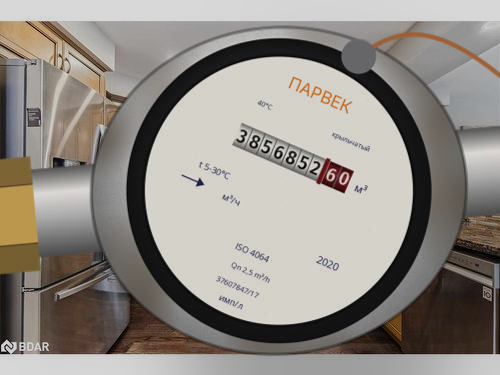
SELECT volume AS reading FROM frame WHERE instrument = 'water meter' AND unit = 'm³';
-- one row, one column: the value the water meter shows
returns 3856852.60 m³
